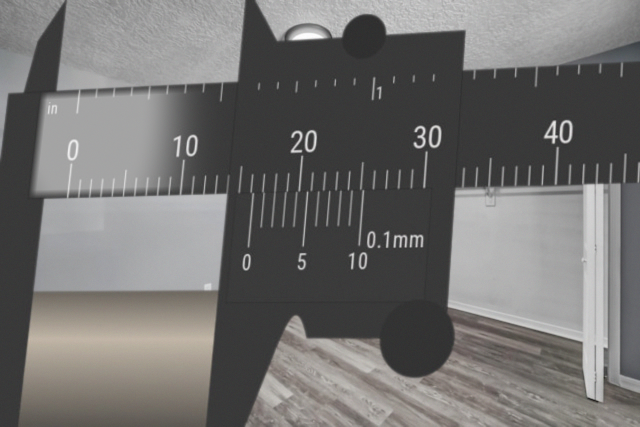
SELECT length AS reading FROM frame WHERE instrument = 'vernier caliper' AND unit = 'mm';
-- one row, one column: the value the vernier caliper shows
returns 16.2 mm
